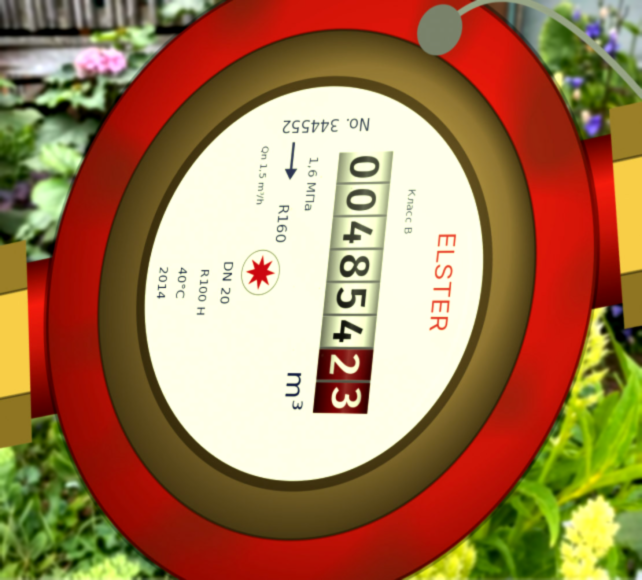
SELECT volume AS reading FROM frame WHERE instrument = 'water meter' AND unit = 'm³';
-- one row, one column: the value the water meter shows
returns 4854.23 m³
